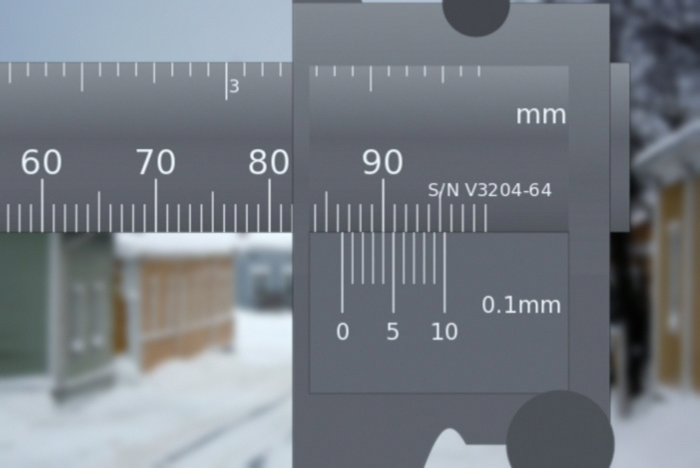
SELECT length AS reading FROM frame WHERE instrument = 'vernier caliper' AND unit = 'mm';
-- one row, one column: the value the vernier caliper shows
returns 86.4 mm
